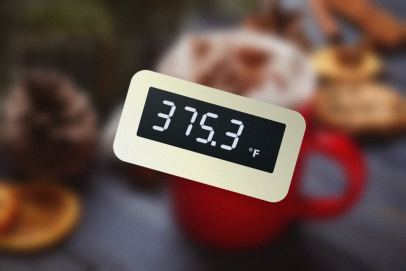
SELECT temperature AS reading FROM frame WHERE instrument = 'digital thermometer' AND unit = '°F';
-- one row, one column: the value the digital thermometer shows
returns 375.3 °F
